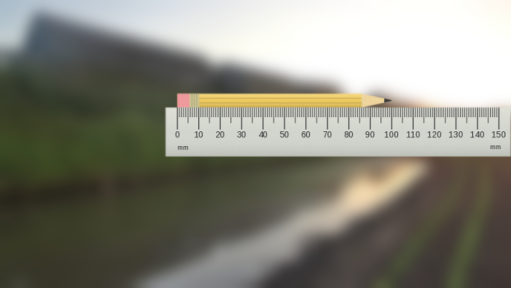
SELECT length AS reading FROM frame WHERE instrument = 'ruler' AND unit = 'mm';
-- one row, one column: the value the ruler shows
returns 100 mm
